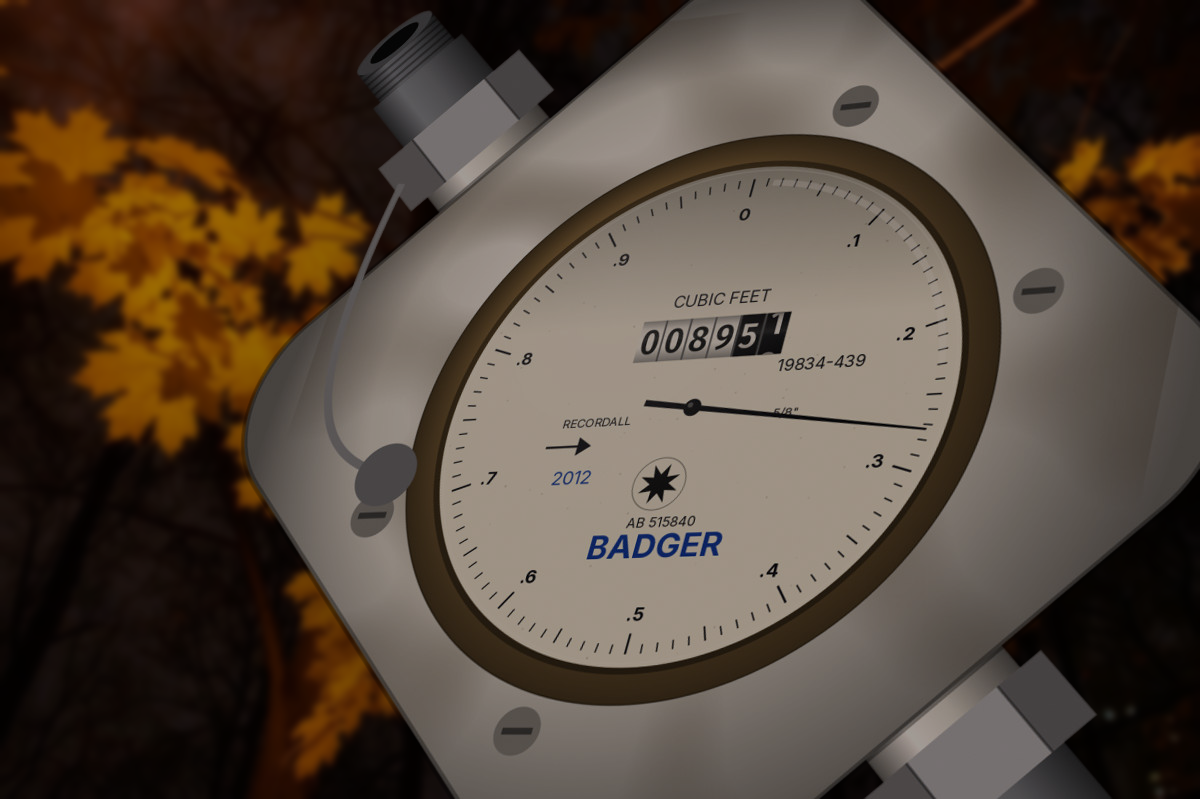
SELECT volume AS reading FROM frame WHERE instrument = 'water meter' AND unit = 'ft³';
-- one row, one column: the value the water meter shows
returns 8951.27 ft³
